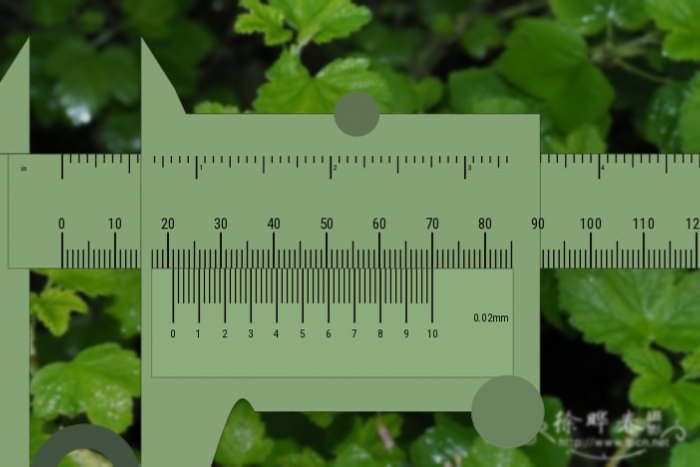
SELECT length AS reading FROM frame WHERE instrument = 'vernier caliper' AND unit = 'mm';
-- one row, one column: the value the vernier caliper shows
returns 21.0 mm
